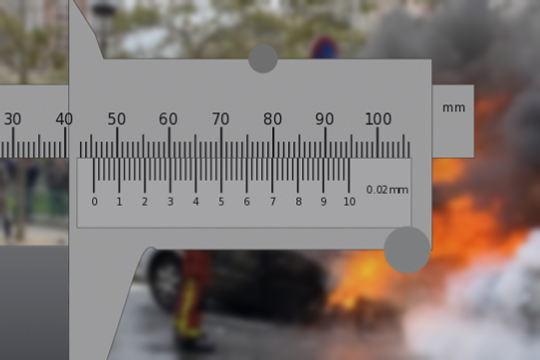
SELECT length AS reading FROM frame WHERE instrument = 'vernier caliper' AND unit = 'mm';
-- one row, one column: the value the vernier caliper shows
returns 45.5 mm
